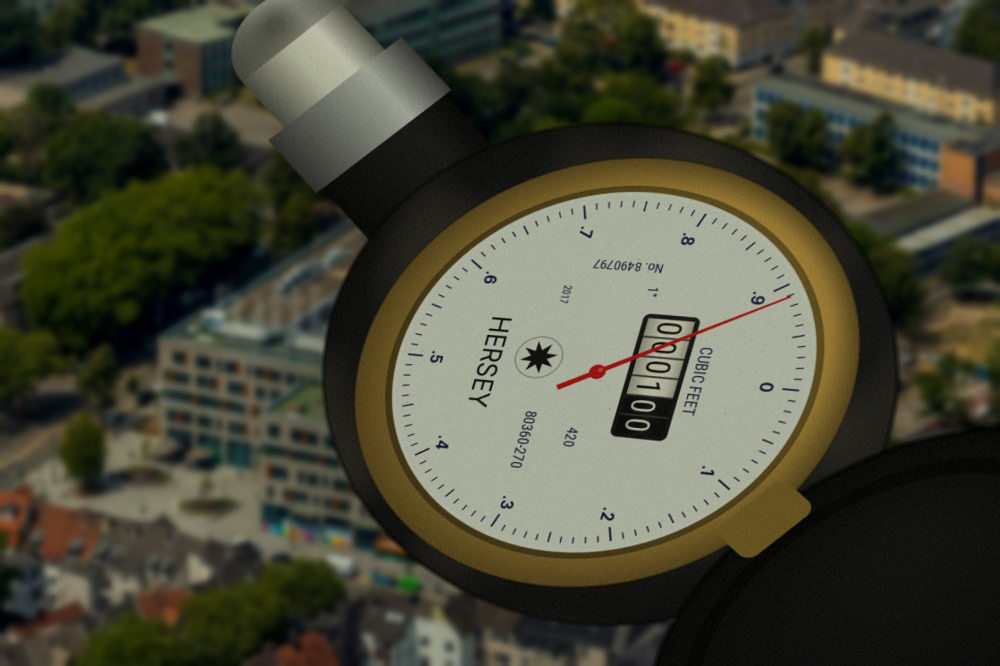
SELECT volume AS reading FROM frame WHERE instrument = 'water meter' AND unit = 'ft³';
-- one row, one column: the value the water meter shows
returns 99.91 ft³
